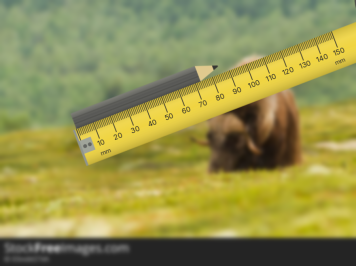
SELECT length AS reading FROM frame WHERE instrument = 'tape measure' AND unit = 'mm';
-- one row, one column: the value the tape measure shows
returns 85 mm
